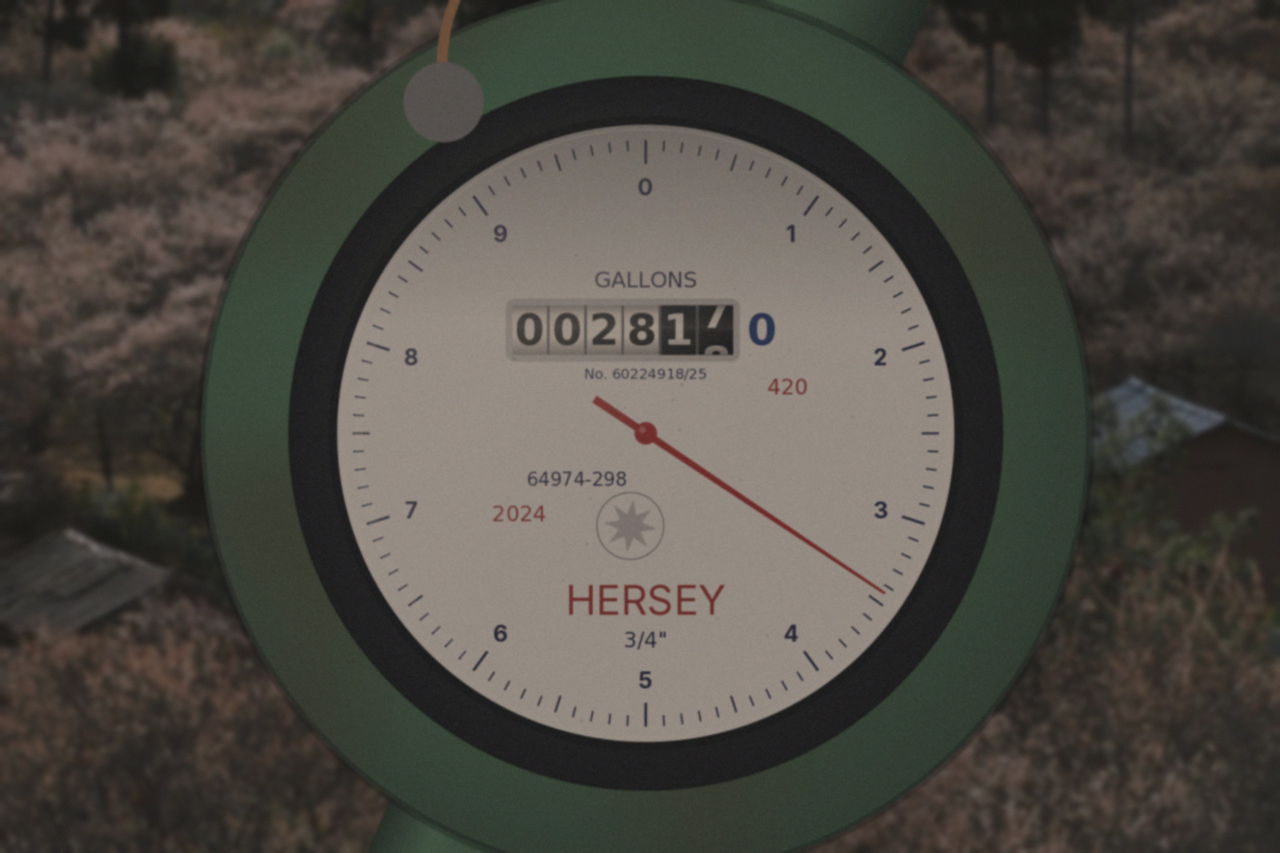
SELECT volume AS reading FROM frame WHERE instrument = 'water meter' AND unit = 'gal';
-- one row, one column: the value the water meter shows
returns 28173.4 gal
